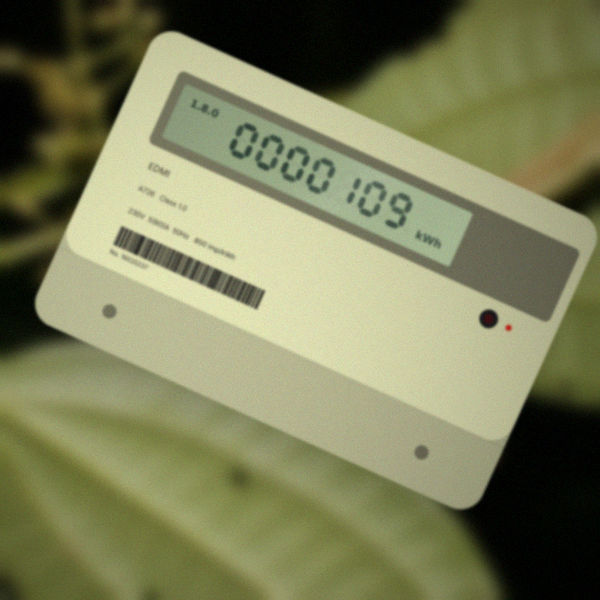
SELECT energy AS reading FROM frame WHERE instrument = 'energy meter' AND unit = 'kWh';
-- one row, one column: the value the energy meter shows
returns 109 kWh
